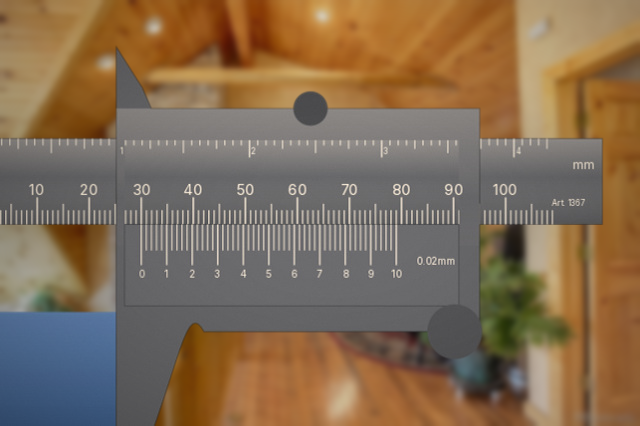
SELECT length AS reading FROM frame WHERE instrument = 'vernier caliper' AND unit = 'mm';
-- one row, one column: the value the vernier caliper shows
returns 30.0 mm
